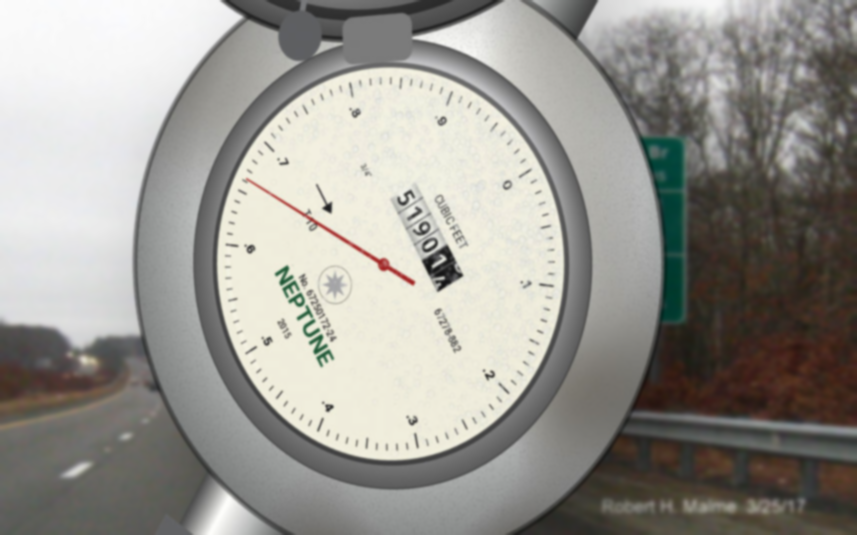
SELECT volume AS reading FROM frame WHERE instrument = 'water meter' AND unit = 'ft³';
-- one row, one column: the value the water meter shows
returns 519013.66 ft³
